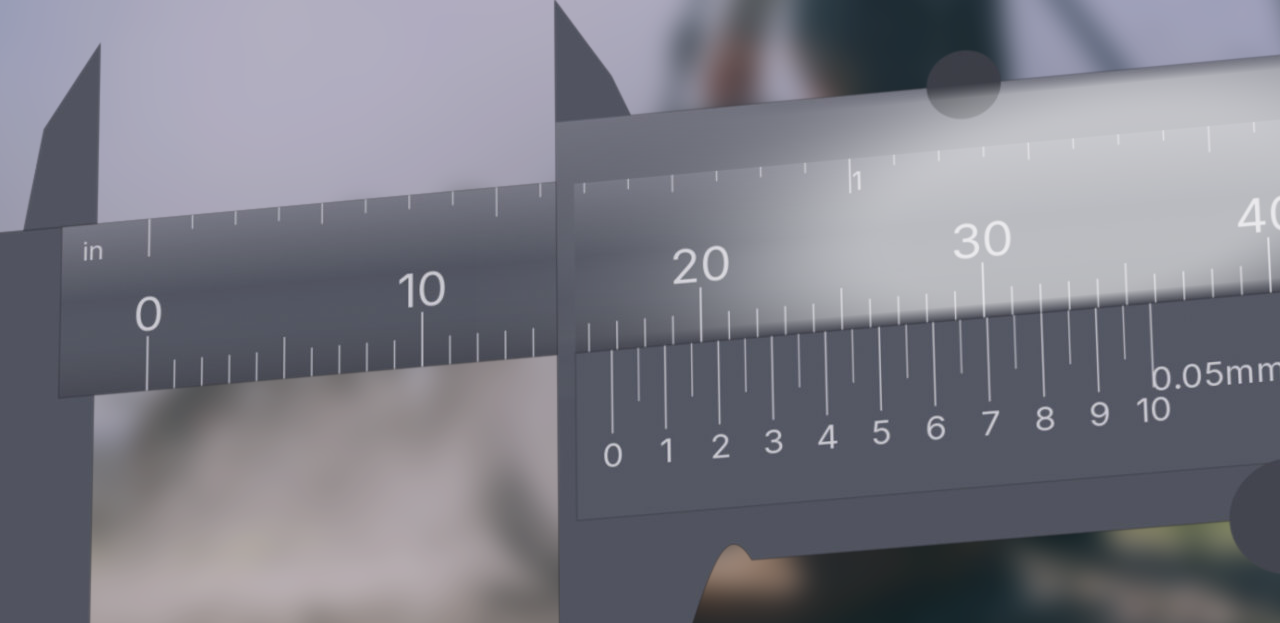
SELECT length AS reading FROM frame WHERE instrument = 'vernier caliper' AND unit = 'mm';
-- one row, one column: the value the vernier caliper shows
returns 16.80 mm
